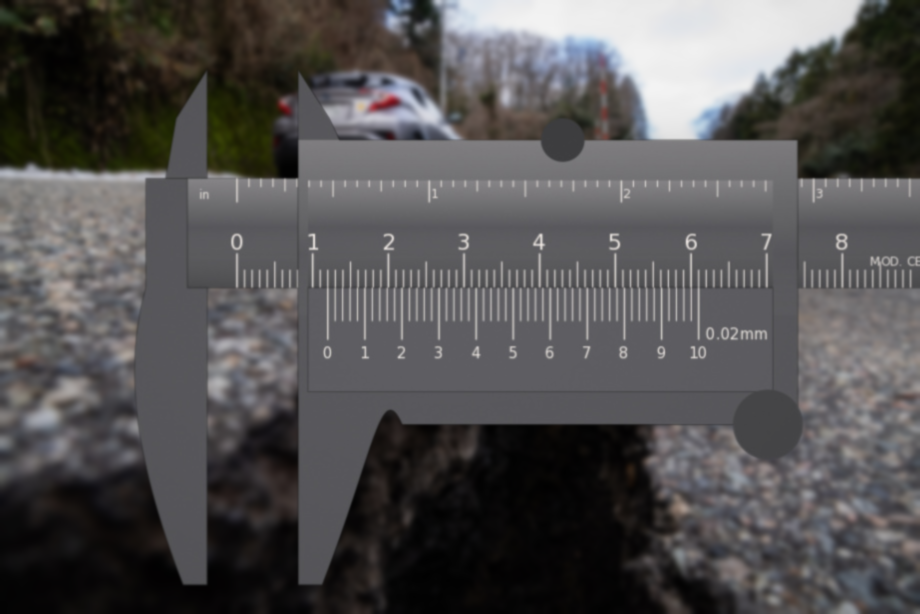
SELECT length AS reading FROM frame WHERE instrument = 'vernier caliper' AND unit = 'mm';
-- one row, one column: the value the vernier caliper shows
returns 12.0 mm
